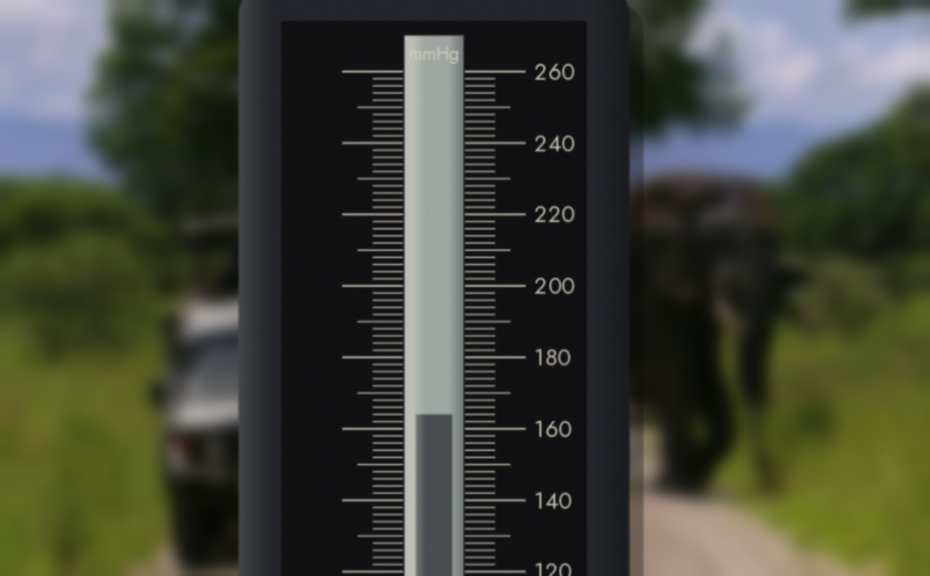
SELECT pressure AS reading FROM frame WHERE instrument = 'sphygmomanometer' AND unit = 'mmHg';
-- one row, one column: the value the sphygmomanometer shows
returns 164 mmHg
